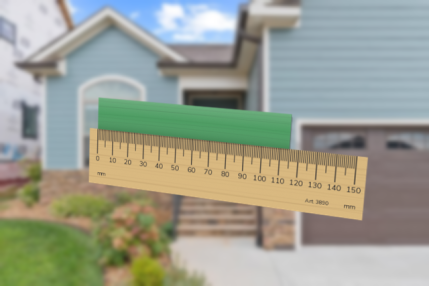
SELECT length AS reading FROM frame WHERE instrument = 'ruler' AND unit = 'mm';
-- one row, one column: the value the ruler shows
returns 115 mm
